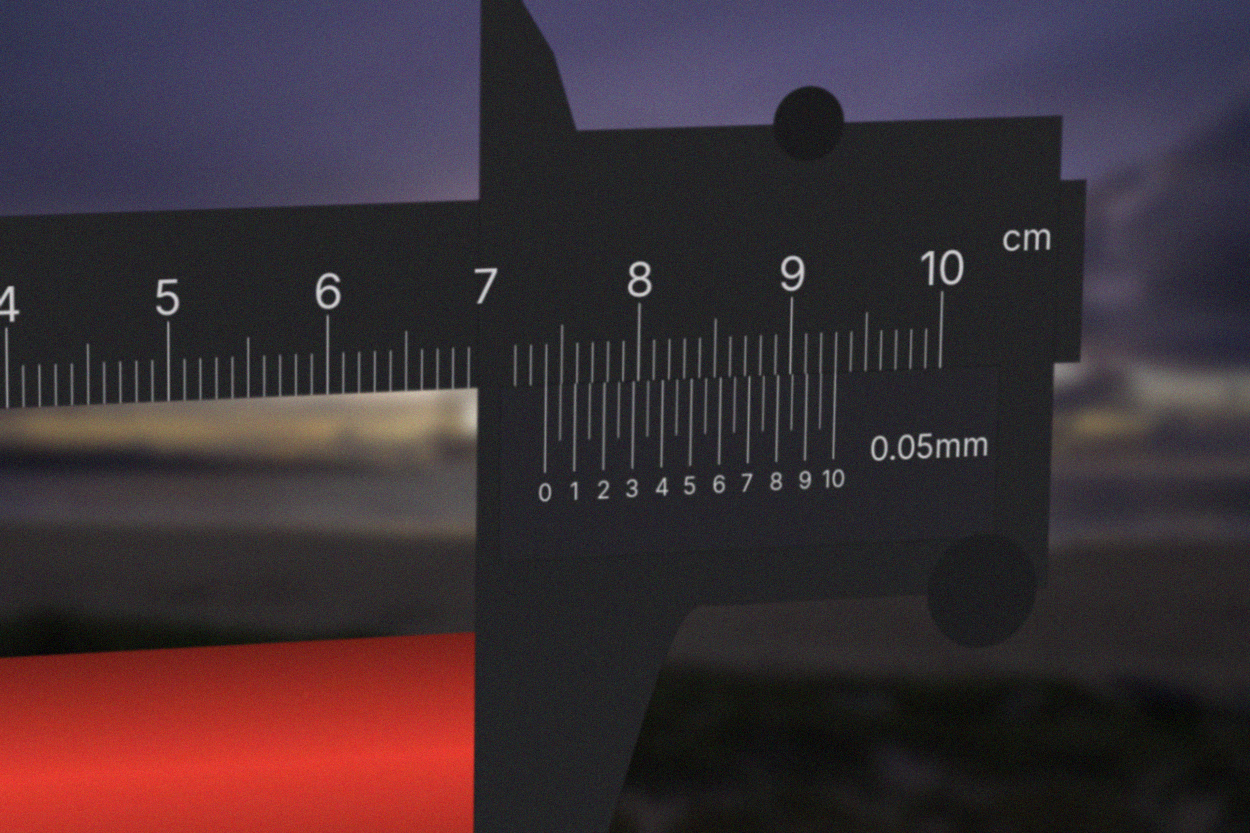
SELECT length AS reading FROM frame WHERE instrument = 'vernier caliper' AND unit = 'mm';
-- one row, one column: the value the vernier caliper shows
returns 74.0 mm
